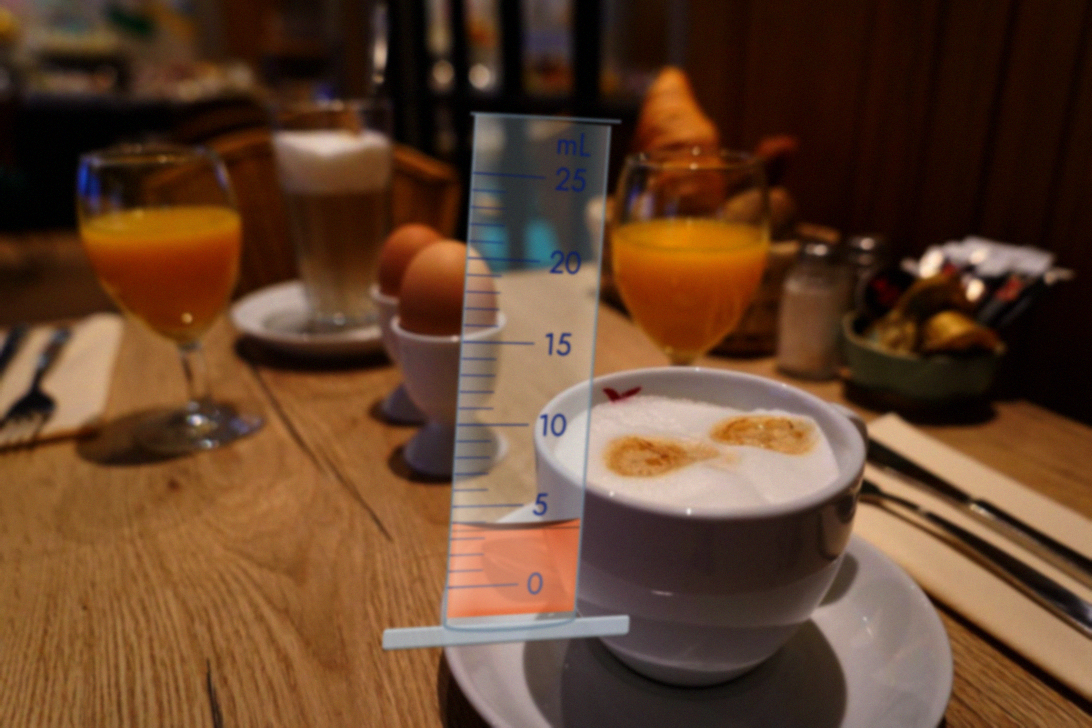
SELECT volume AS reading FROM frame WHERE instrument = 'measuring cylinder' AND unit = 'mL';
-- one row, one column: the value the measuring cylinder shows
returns 3.5 mL
